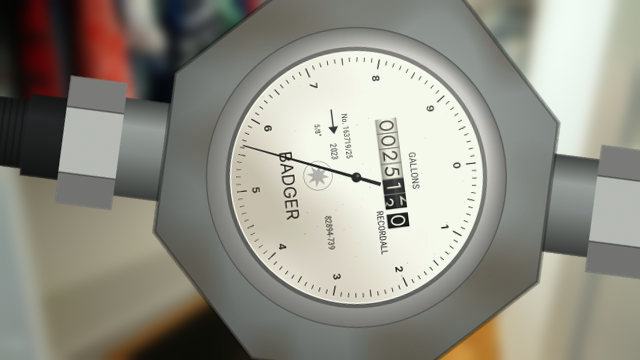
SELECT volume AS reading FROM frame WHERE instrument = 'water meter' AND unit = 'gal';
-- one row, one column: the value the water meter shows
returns 25125.6 gal
